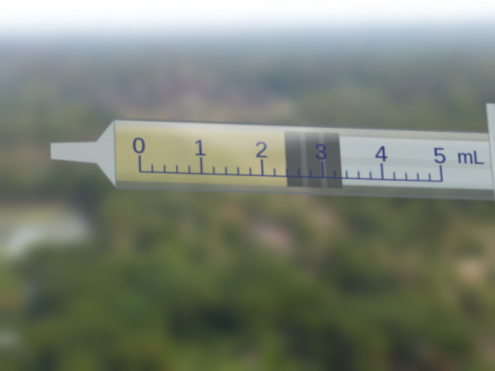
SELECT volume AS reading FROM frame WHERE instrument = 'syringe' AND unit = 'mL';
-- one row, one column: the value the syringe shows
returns 2.4 mL
